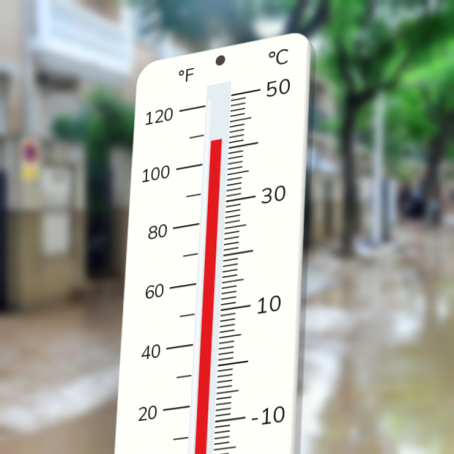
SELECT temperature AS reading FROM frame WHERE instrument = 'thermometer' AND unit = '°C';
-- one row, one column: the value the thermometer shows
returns 42 °C
